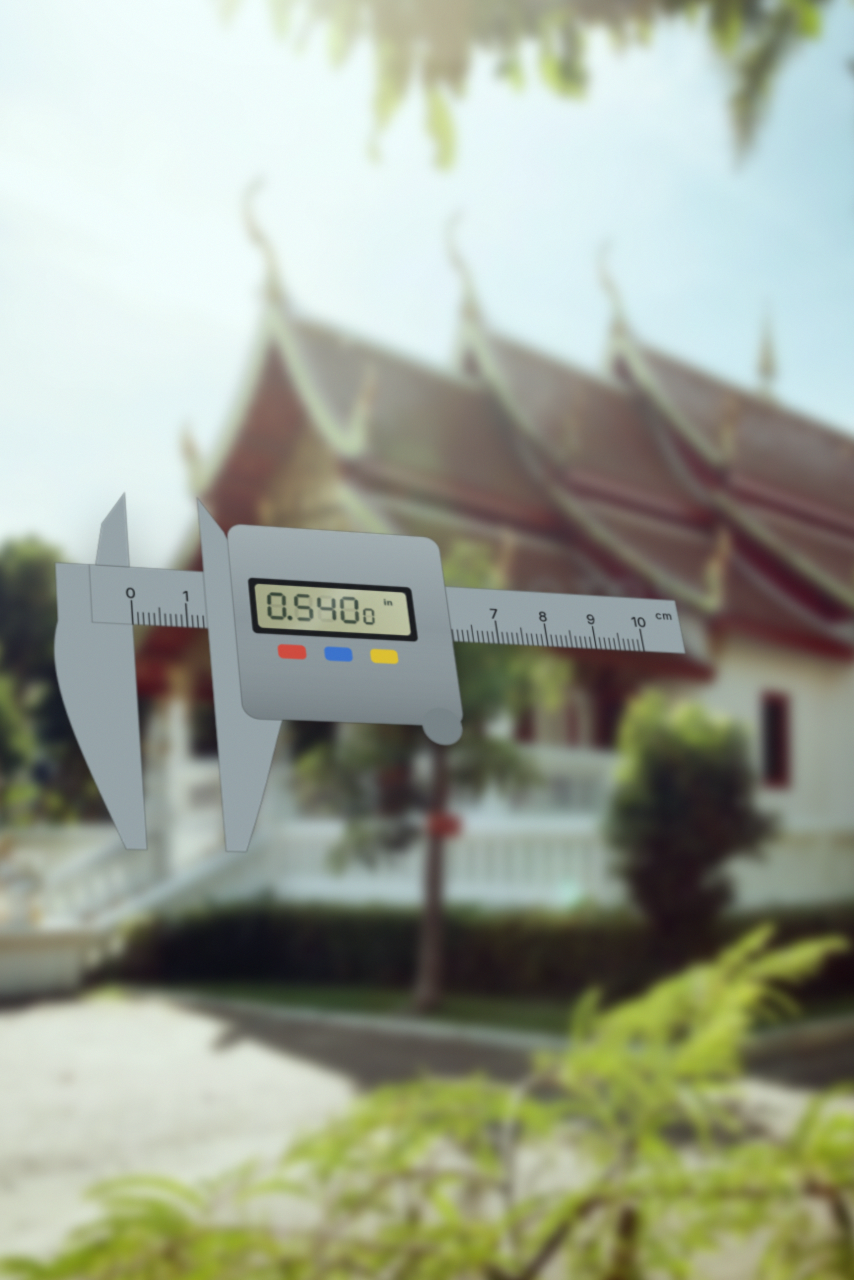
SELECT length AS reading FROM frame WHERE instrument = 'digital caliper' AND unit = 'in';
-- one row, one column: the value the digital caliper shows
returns 0.5400 in
